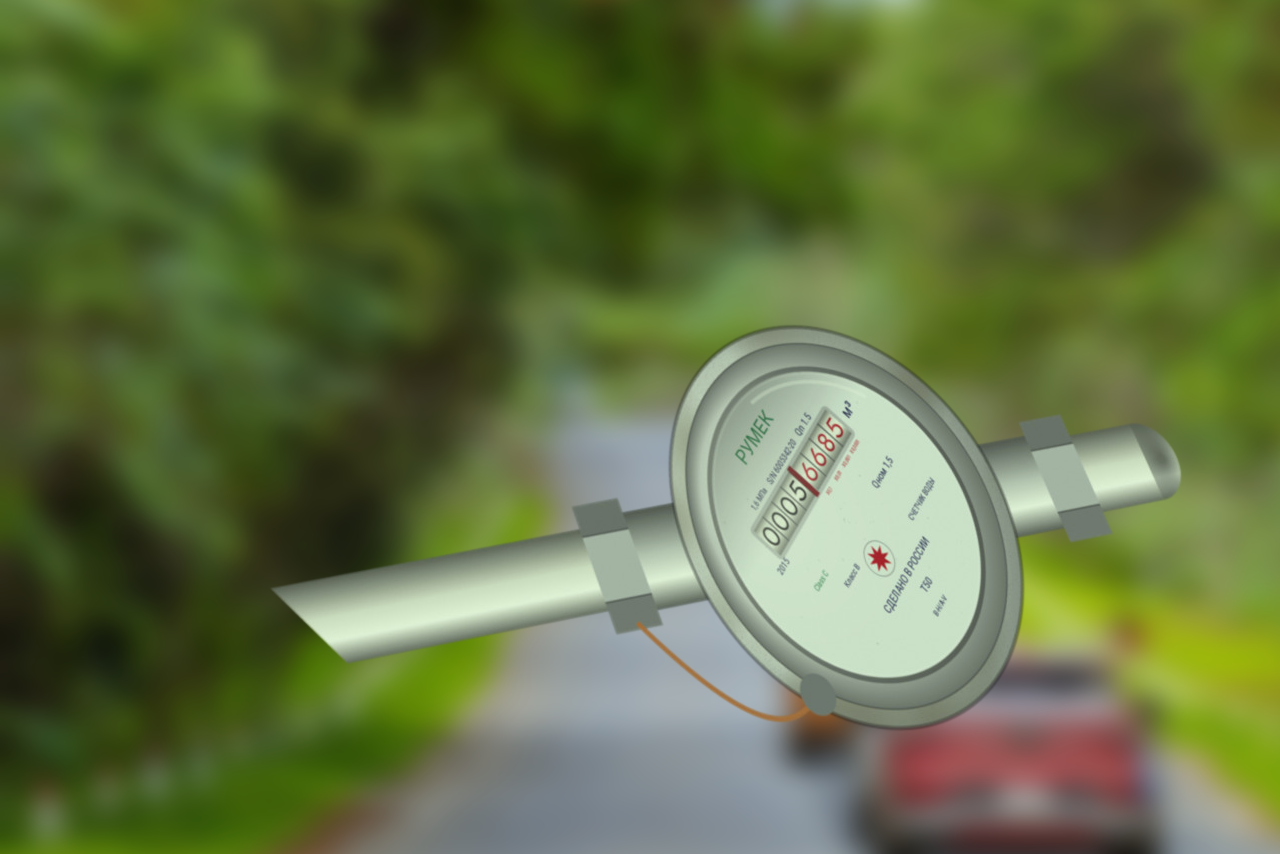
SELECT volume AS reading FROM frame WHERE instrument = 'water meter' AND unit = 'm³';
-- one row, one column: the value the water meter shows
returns 5.6685 m³
